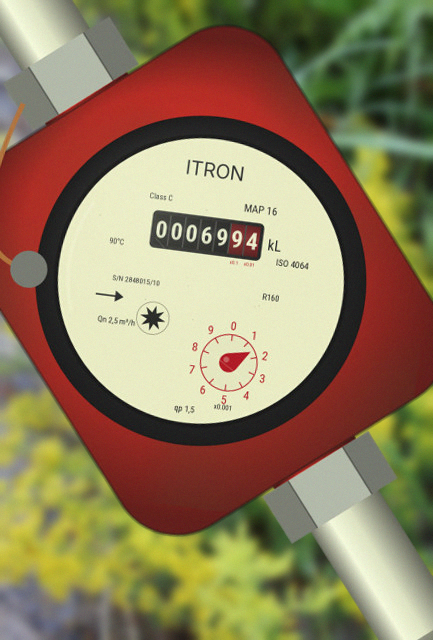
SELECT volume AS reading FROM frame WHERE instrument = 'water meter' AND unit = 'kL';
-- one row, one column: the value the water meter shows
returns 69.941 kL
